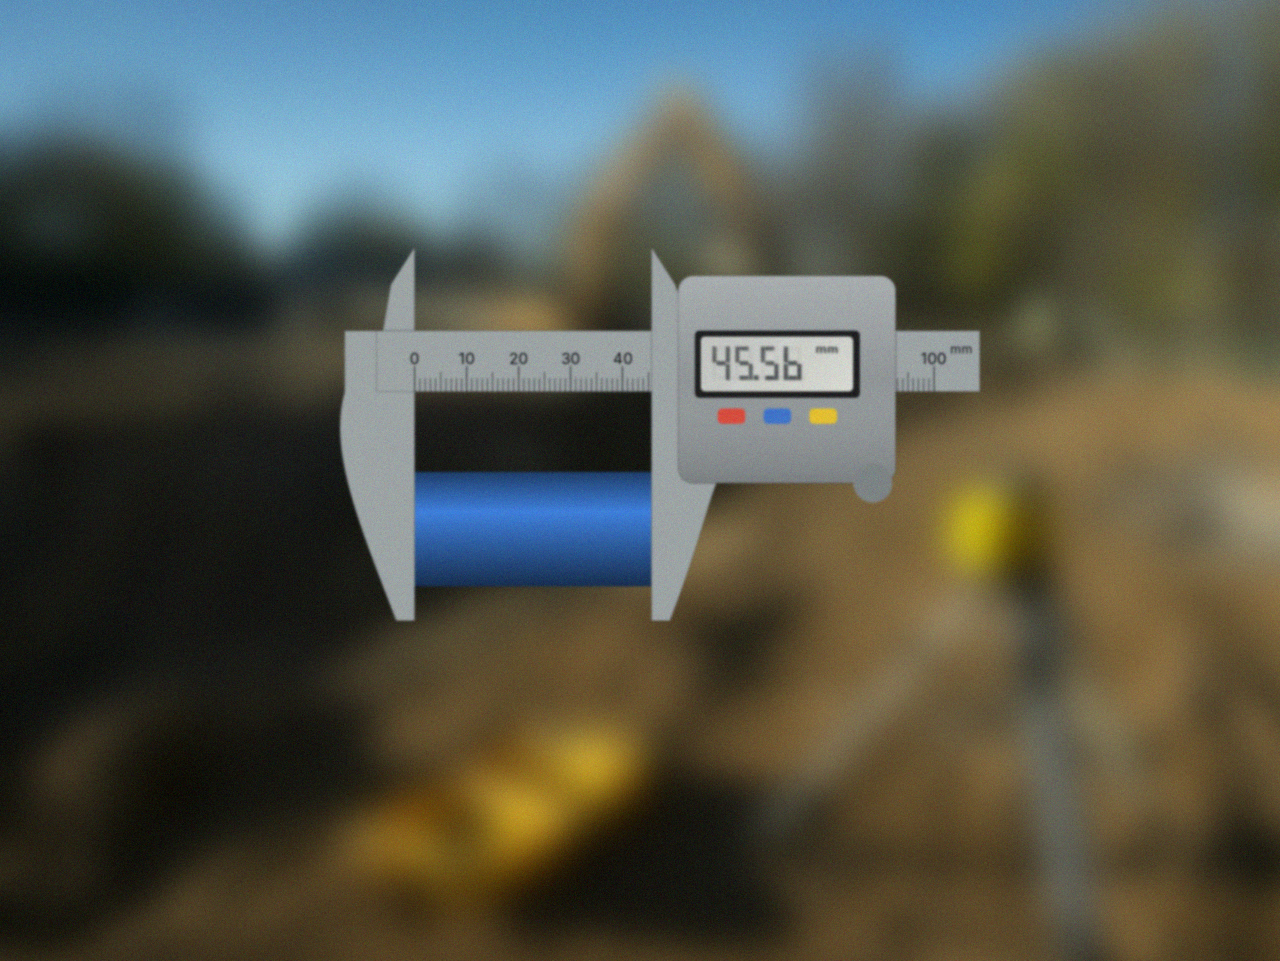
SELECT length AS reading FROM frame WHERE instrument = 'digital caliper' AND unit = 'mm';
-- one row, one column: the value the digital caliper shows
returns 45.56 mm
